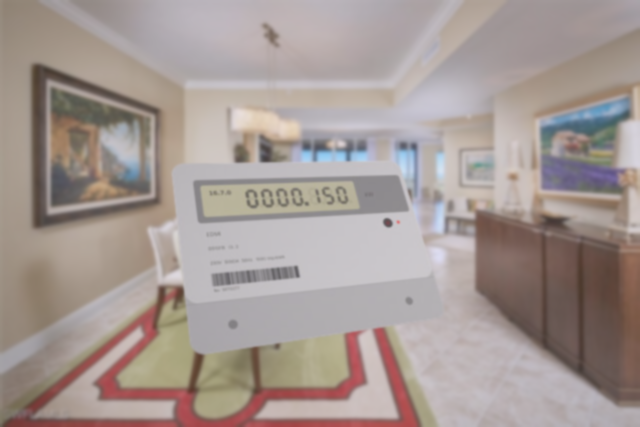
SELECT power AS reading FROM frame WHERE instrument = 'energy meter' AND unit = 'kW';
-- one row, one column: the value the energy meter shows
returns 0.150 kW
